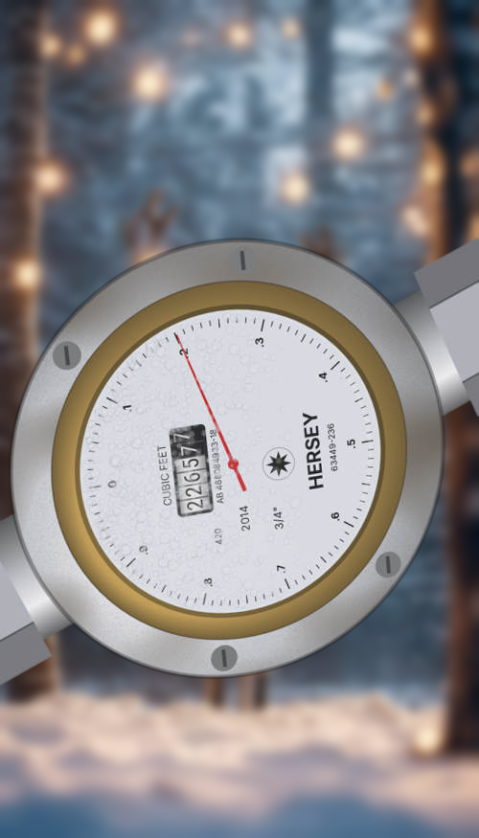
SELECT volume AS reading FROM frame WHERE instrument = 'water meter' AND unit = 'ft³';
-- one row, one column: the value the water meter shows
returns 226577.20 ft³
